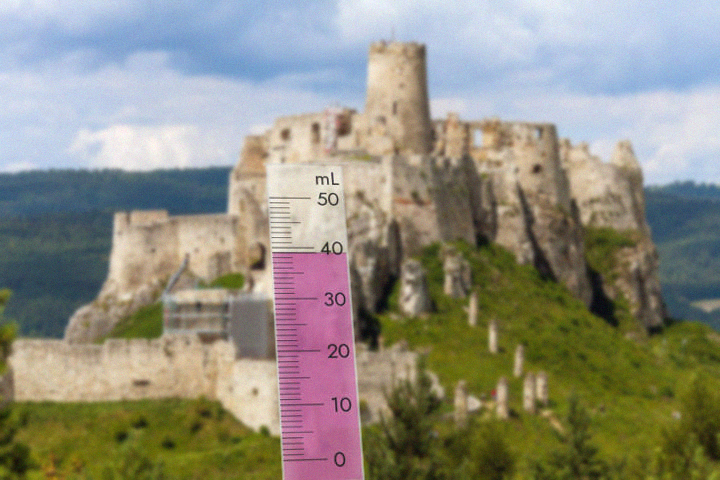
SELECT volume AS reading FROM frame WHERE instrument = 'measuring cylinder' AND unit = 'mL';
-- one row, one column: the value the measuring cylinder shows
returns 39 mL
